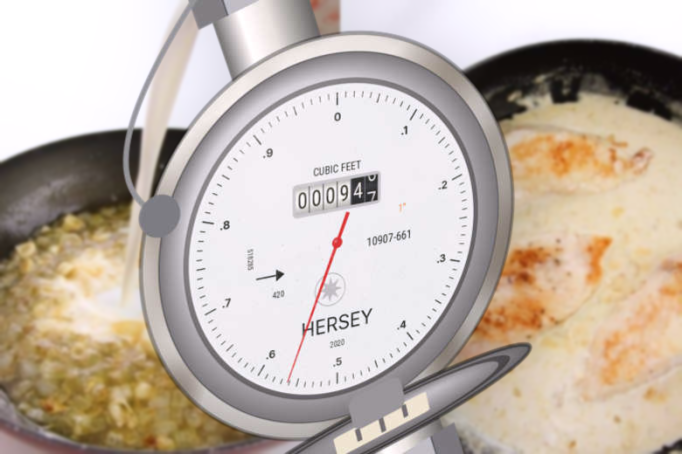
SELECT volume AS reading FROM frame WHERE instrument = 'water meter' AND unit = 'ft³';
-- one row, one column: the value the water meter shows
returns 946.56 ft³
